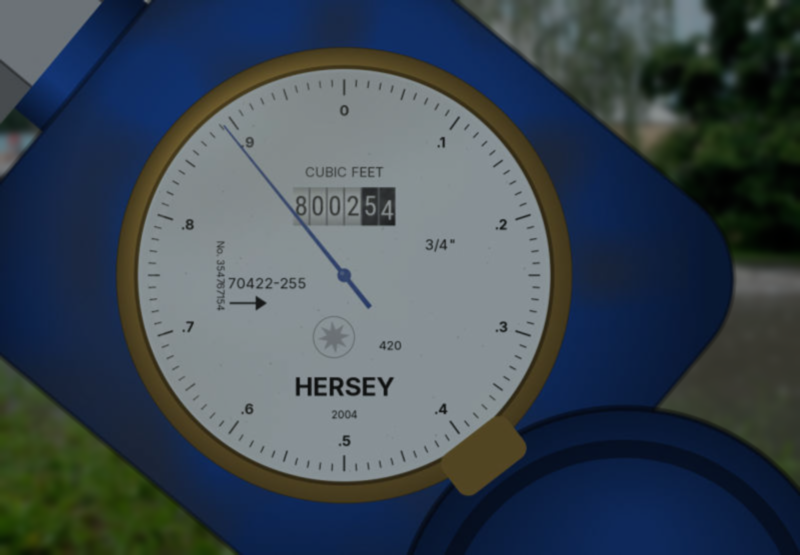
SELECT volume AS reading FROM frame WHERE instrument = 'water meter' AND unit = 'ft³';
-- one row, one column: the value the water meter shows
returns 800253.89 ft³
